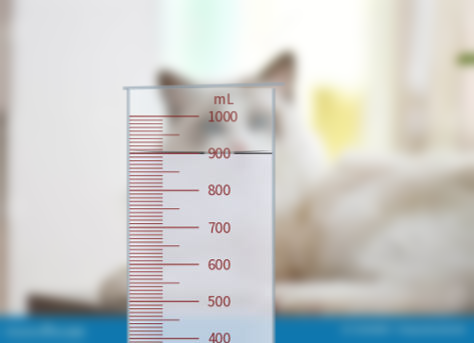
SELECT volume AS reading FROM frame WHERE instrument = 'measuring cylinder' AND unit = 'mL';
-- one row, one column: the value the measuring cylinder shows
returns 900 mL
